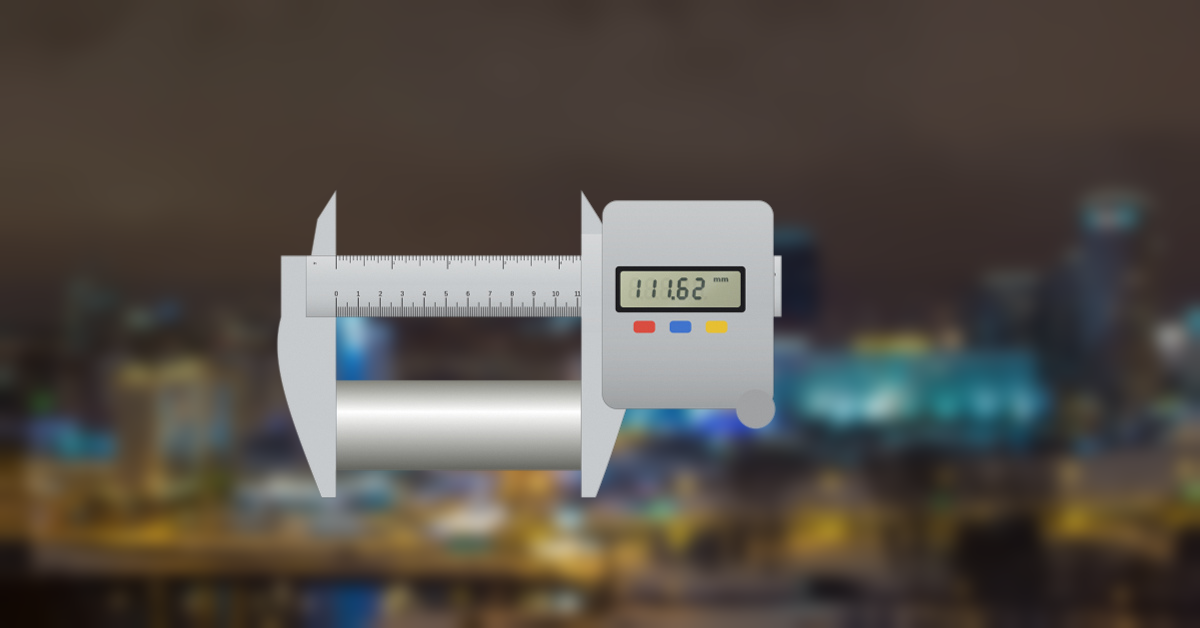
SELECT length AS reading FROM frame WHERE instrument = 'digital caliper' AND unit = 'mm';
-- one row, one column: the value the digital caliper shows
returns 111.62 mm
